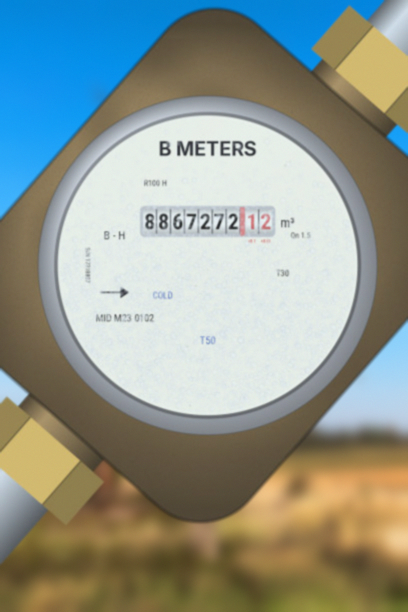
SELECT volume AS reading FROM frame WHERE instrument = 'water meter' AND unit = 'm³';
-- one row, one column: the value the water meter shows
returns 8867272.12 m³
